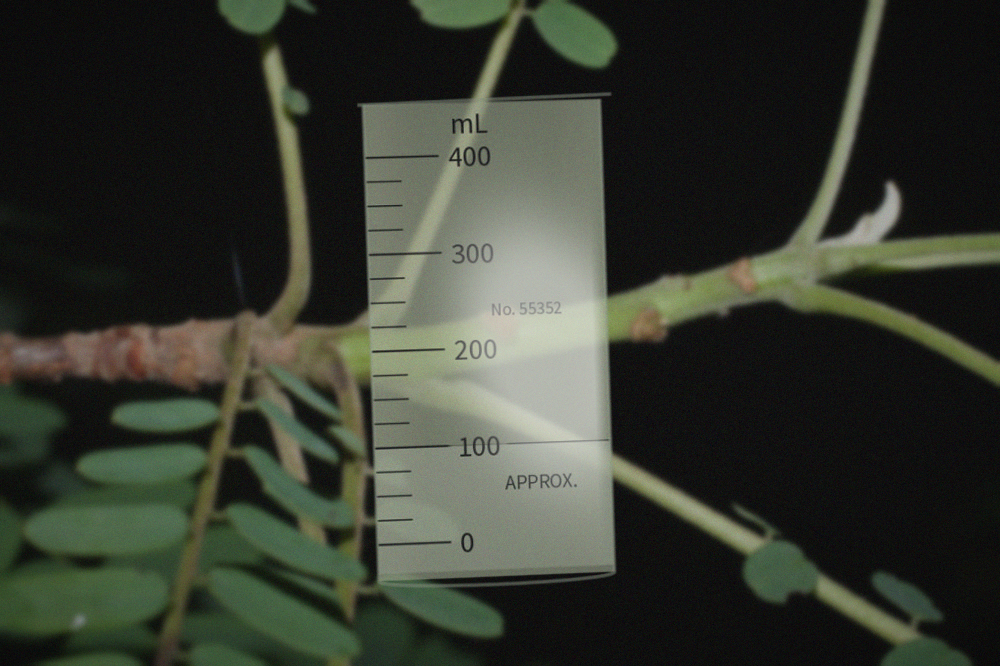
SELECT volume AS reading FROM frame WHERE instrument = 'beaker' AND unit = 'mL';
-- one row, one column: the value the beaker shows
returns 100 mL
